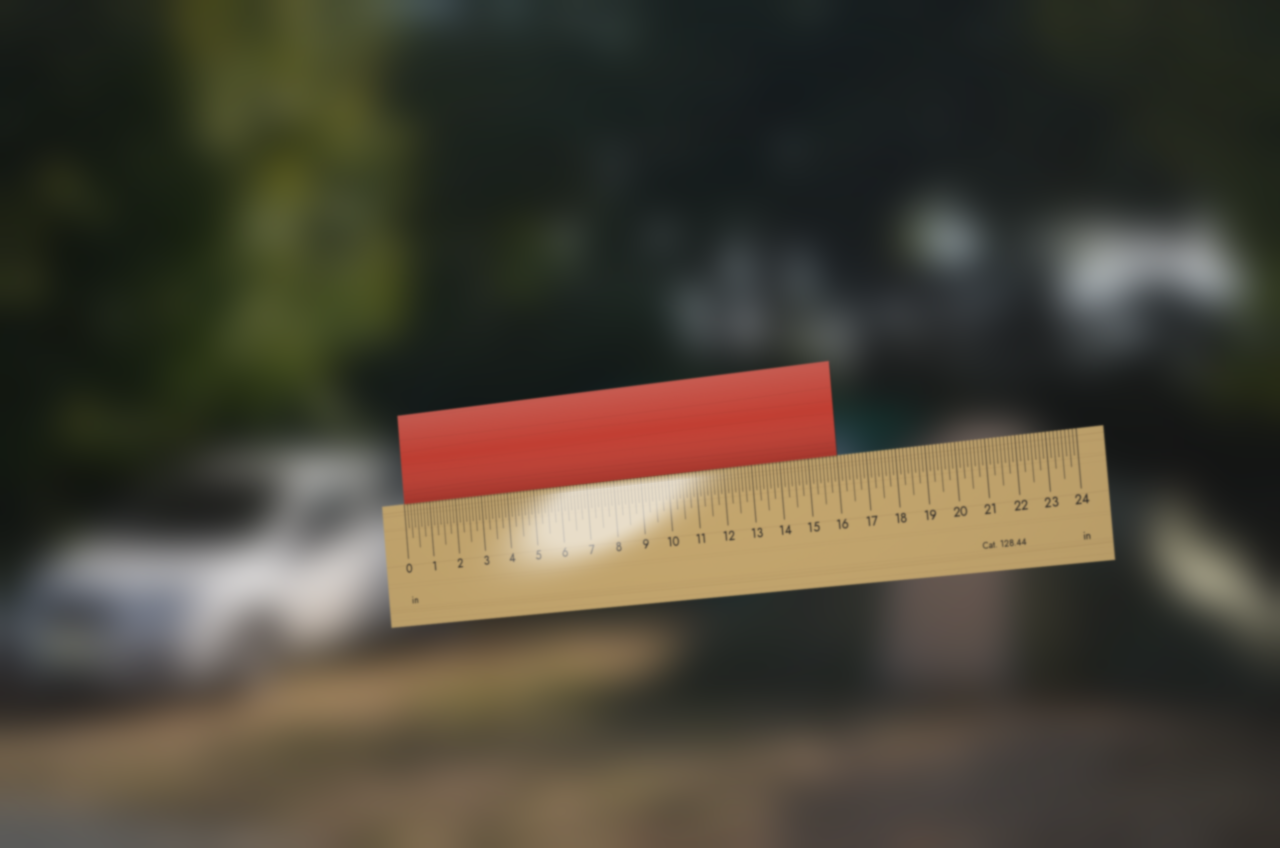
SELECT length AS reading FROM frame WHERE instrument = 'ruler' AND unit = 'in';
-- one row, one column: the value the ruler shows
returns 16 in
